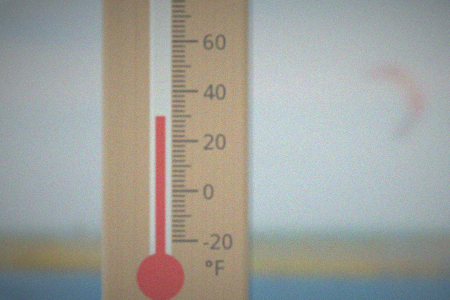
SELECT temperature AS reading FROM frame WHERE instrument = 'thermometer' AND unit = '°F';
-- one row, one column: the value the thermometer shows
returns 30 °F
